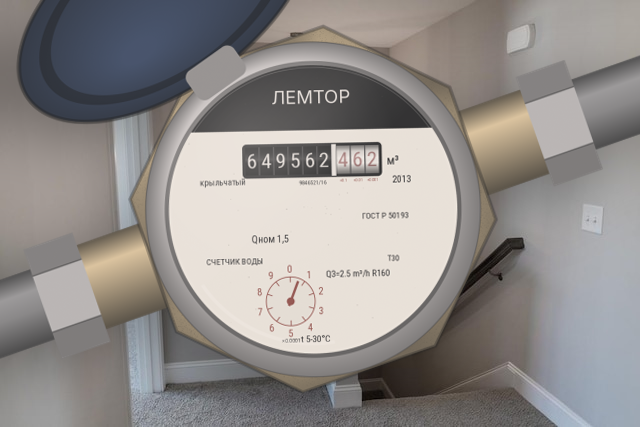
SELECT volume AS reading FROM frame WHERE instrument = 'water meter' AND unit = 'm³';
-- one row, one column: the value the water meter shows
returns 649562.4620 m³
